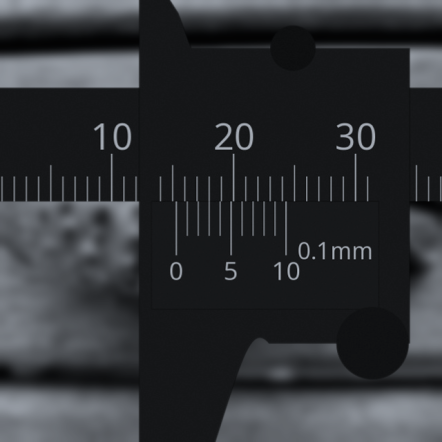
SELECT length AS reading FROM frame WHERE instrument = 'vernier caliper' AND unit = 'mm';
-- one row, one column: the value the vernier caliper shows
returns 15.3 mm
